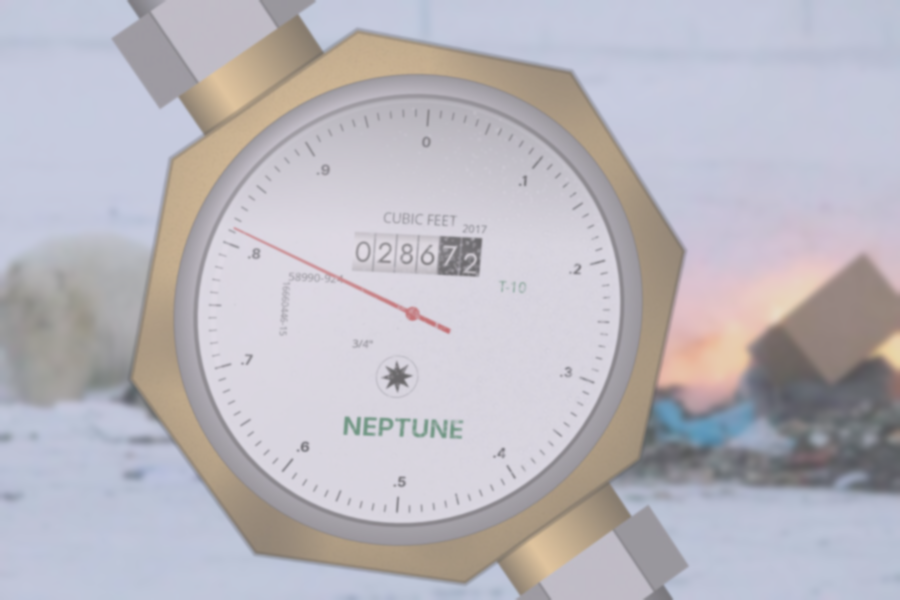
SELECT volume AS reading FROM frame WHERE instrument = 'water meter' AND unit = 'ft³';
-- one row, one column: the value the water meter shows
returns 28671.81 ft³
